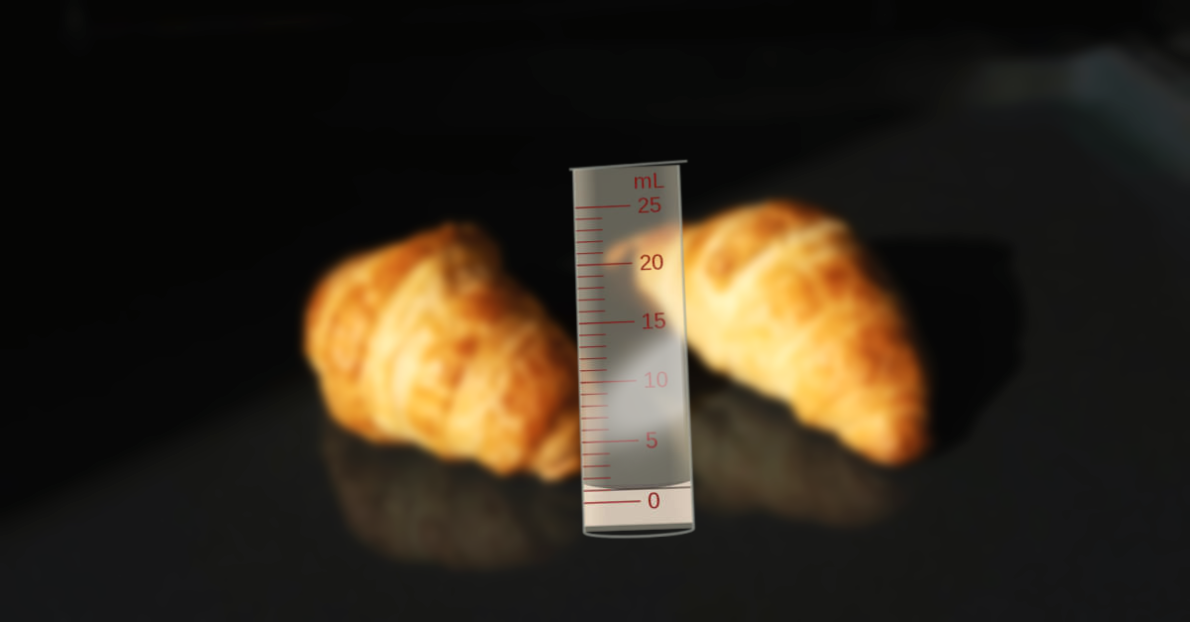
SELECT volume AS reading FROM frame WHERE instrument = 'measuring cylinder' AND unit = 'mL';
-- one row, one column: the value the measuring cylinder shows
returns 1 mL
